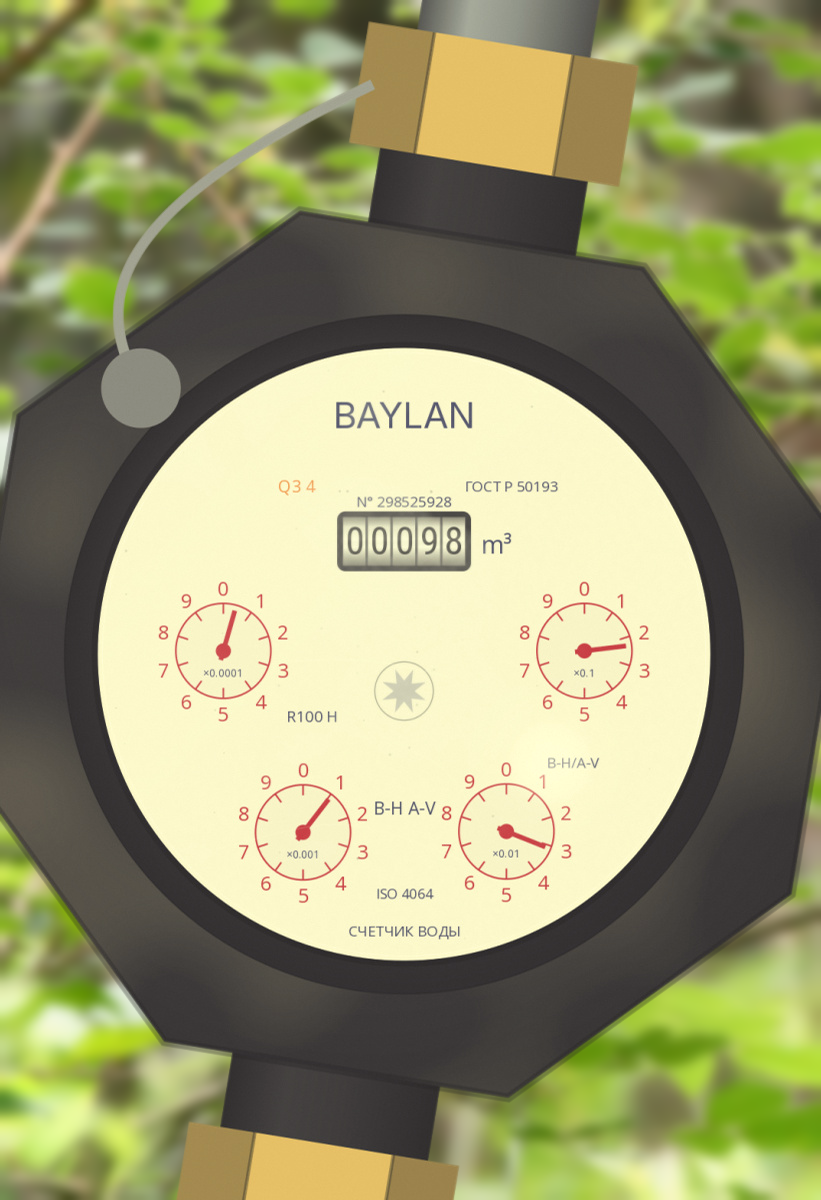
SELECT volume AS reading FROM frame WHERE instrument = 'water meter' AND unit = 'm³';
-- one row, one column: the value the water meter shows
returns 98.2310 m³
